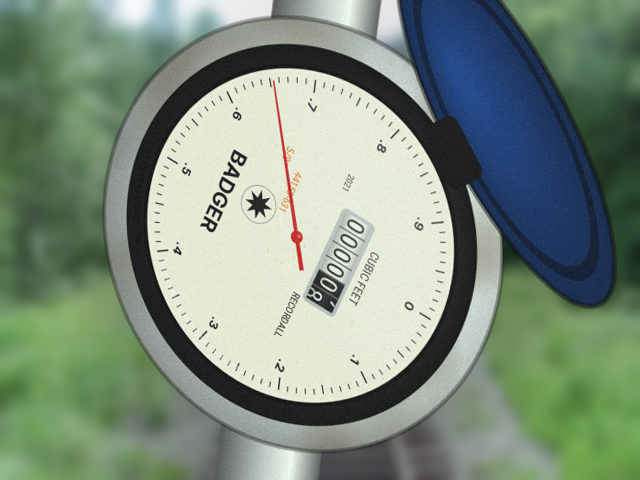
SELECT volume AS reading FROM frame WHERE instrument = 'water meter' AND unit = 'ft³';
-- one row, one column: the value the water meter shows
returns 7.65 ft³
